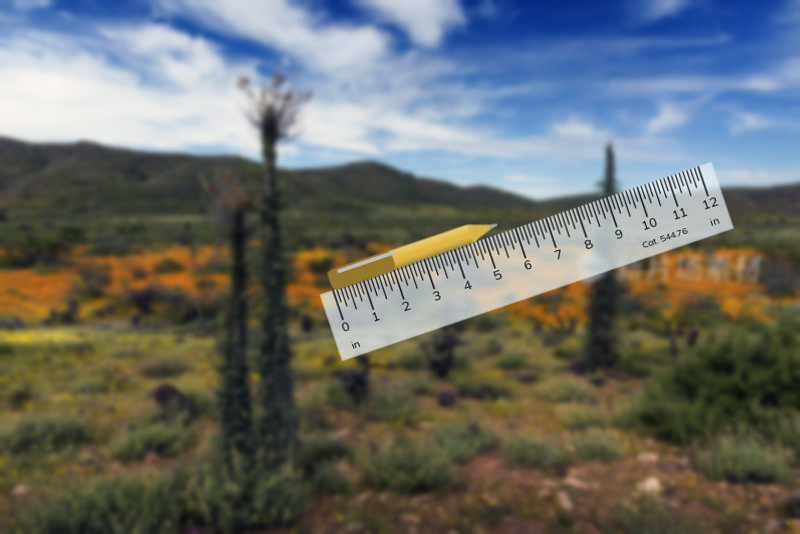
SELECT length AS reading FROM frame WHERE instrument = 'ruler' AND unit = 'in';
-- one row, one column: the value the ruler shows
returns 5.5 in
